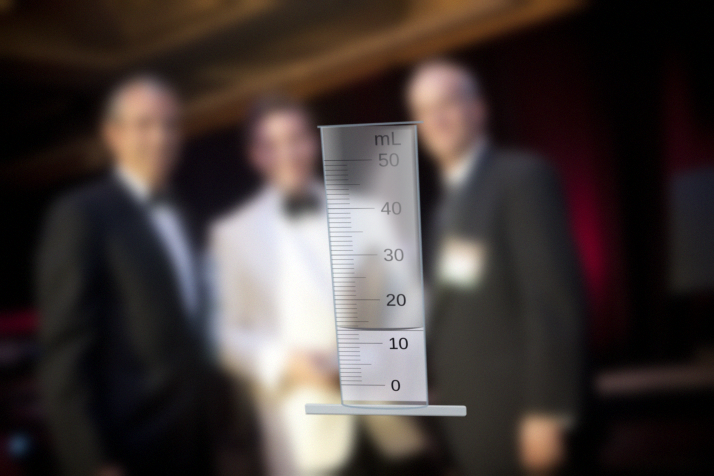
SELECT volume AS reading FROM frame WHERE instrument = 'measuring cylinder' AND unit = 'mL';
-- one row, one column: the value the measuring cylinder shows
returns 13 mL
